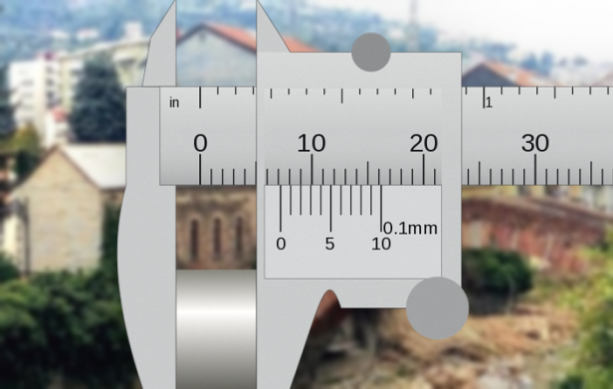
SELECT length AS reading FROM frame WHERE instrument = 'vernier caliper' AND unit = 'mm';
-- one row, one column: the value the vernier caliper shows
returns 7.2 mm
